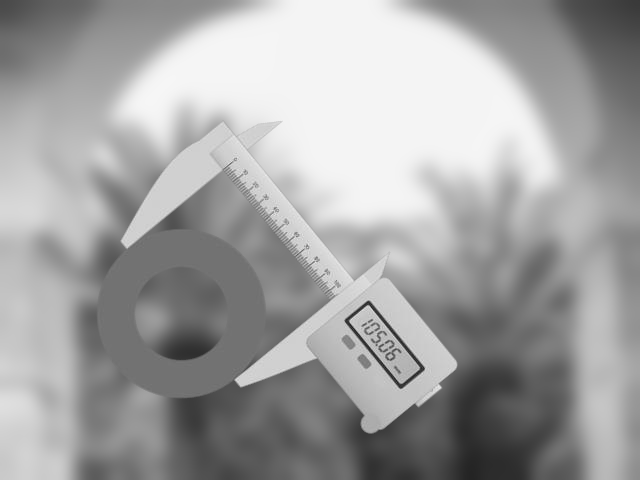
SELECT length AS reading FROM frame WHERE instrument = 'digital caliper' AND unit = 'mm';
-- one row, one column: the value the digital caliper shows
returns 105.06 mm
